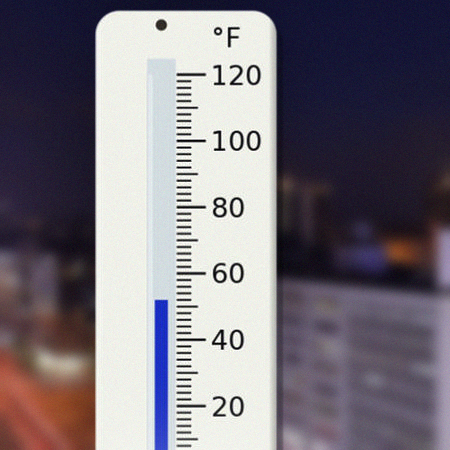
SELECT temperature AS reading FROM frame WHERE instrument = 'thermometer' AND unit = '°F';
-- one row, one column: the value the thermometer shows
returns 52 °F
